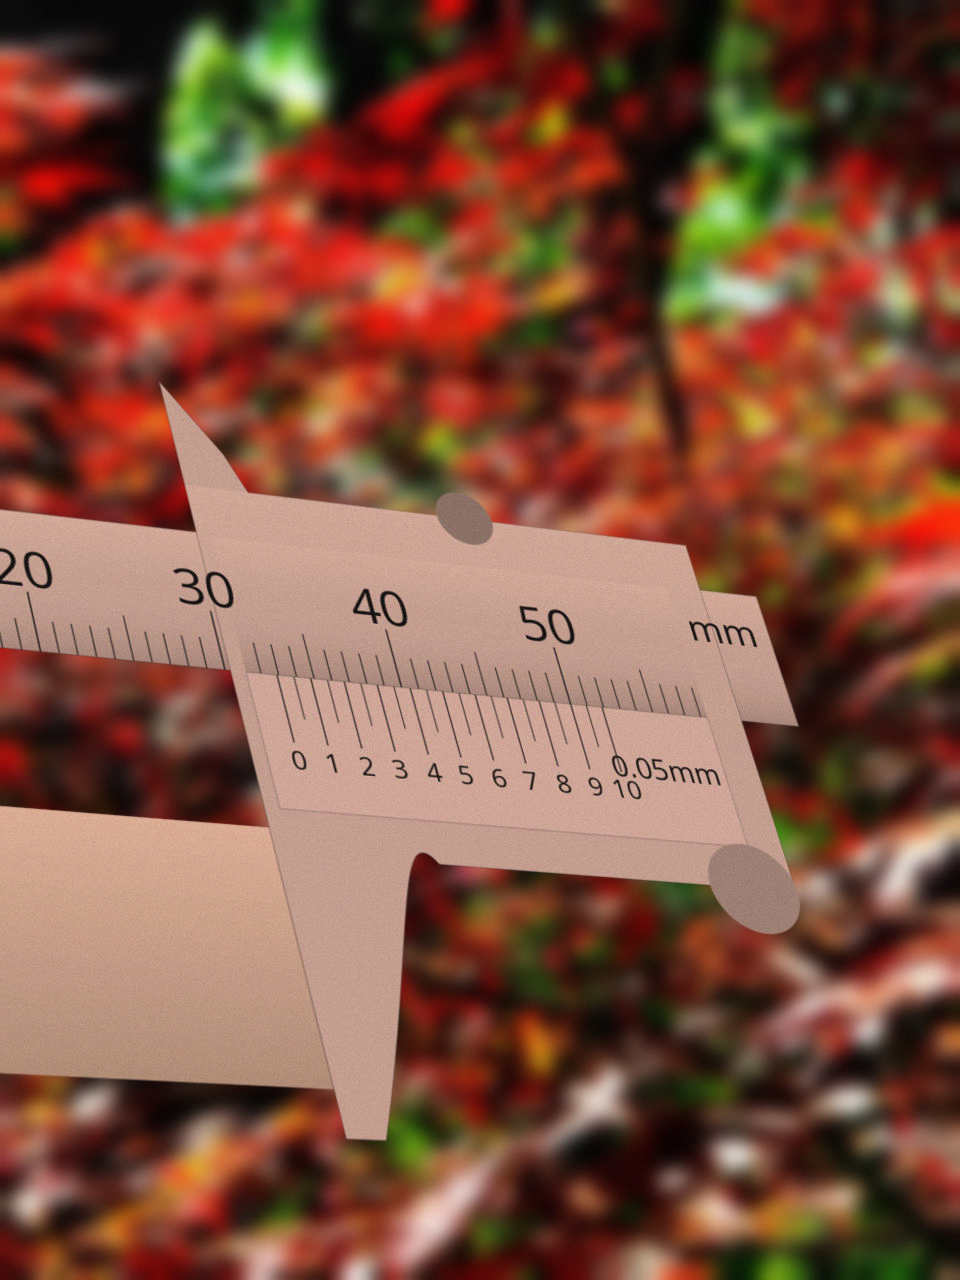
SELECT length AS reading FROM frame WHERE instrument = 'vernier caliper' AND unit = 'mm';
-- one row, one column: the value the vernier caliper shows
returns 32.9 mm
